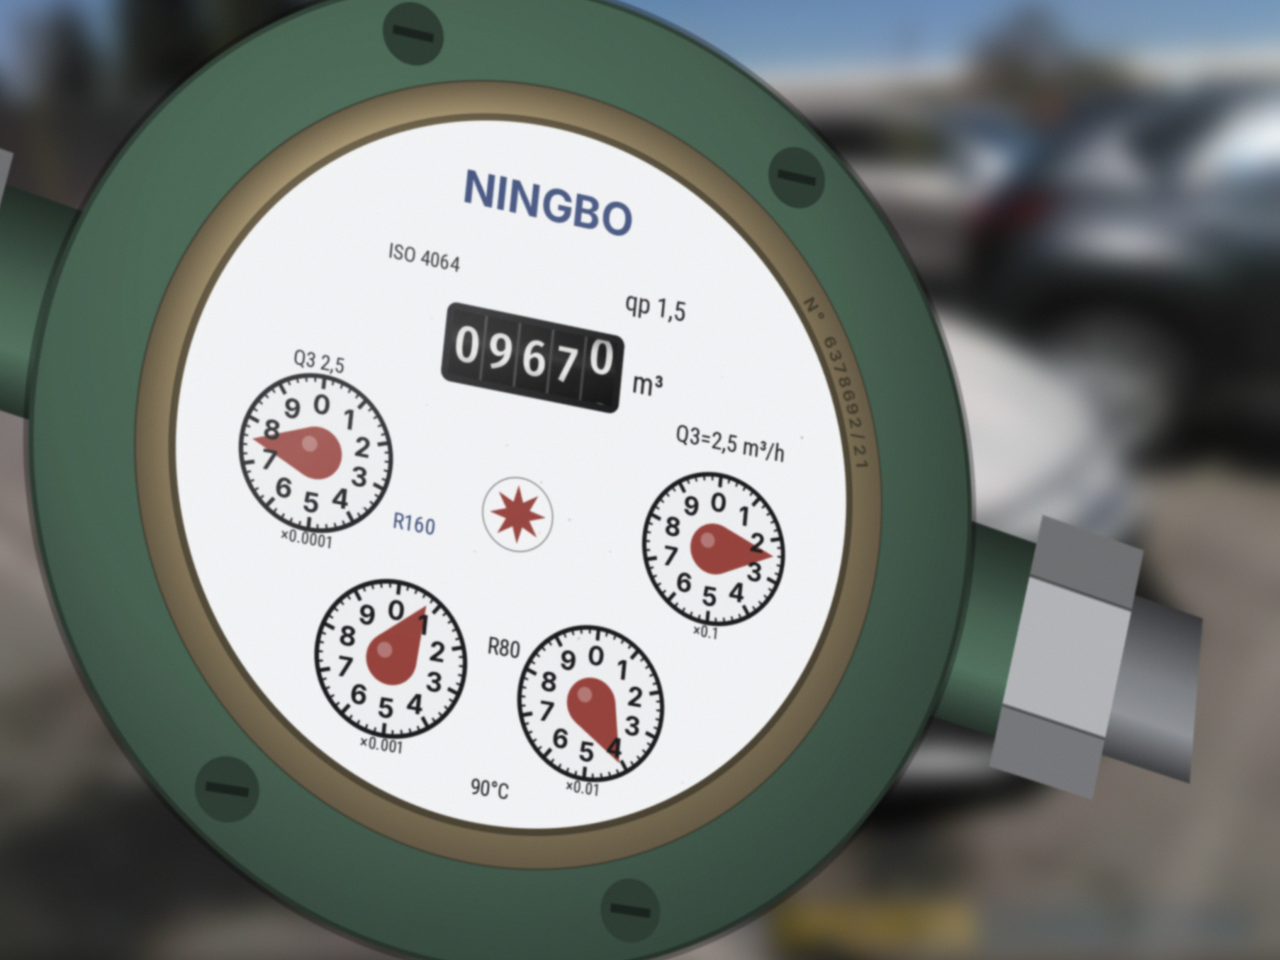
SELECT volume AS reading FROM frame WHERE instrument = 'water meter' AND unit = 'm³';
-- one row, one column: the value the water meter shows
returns 9670.2407 m³
